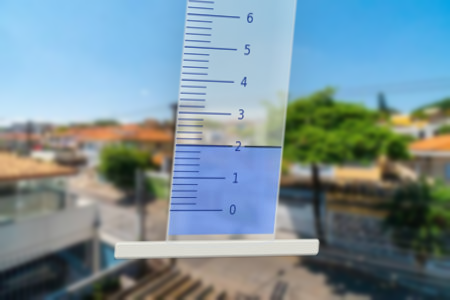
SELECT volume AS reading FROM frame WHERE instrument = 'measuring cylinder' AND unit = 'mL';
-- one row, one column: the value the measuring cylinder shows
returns 2 mL
